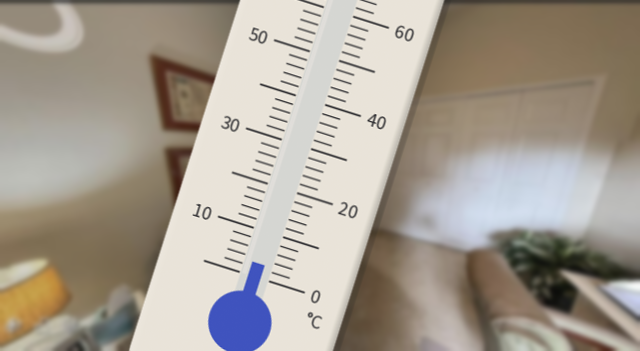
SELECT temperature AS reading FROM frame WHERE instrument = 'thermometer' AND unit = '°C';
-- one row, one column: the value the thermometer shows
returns 3 °C
